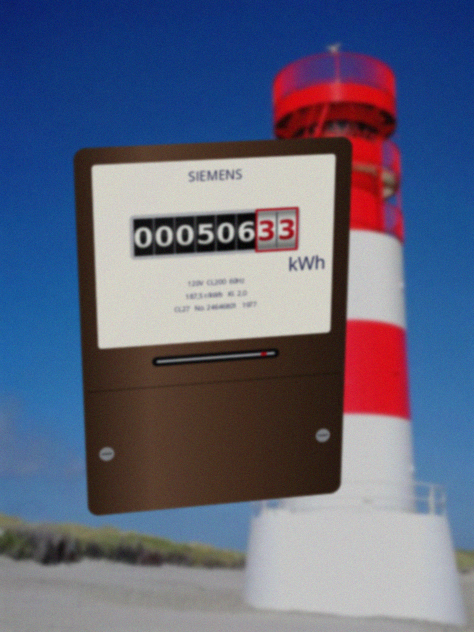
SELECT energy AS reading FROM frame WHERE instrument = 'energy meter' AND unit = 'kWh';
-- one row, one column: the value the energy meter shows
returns 506.33 kWh
